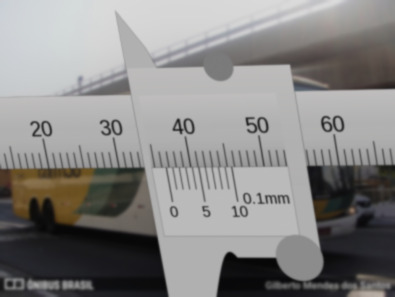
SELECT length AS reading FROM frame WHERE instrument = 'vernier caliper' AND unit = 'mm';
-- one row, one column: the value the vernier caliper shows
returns 36.6 mm
